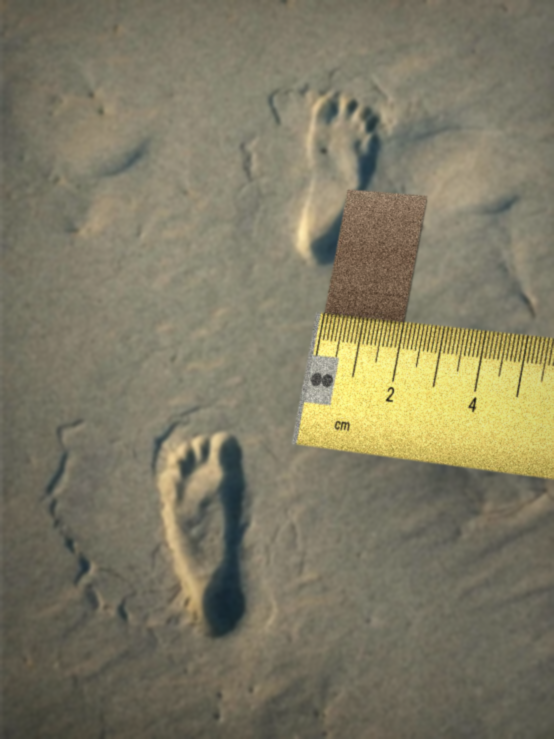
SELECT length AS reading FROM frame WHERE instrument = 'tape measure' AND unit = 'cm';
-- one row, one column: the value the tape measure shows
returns 2 cm
